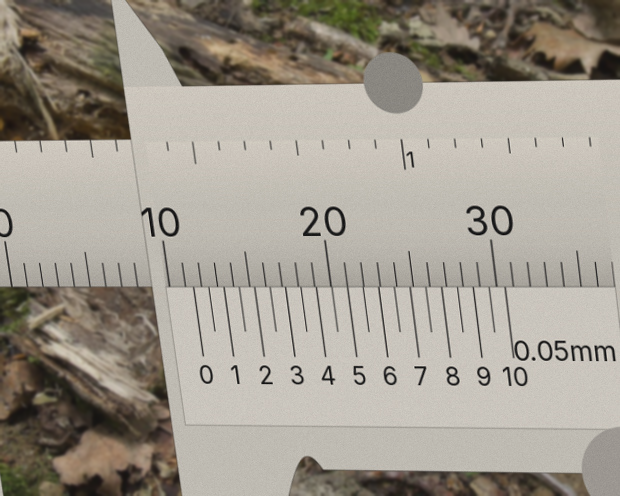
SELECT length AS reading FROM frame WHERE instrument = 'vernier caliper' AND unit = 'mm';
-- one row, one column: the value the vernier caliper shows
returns 11.5 mm
